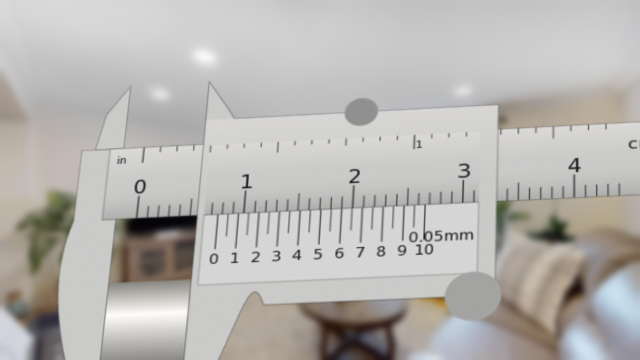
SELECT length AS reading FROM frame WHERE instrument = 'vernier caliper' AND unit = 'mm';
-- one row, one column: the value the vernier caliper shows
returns 7.6 mm
